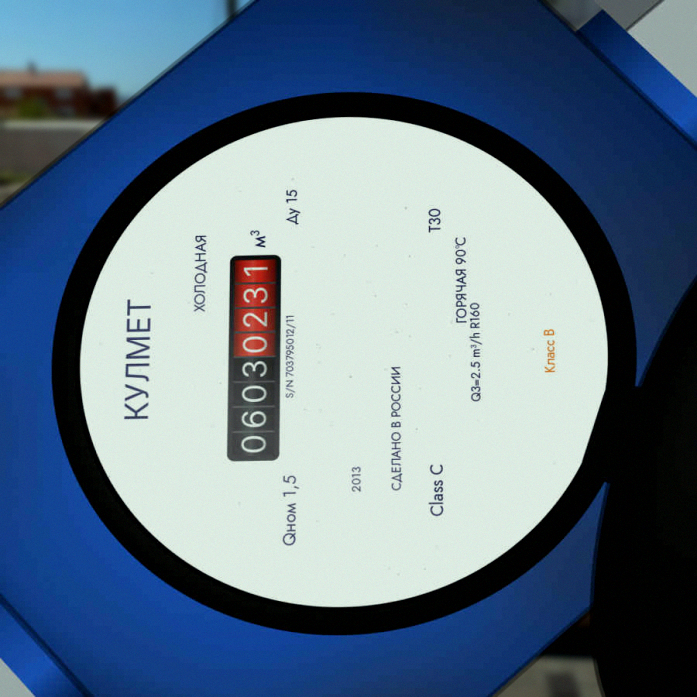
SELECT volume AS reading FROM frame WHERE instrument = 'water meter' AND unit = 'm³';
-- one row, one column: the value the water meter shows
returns 603.0231 m³
